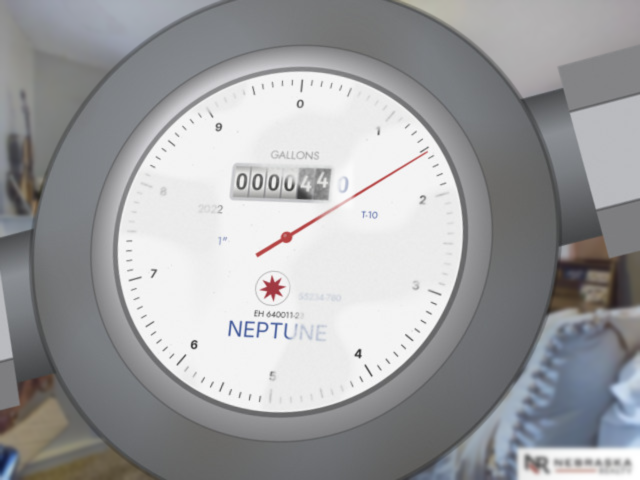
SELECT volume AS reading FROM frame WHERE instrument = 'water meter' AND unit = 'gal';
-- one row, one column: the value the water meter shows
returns 441.5 gal
